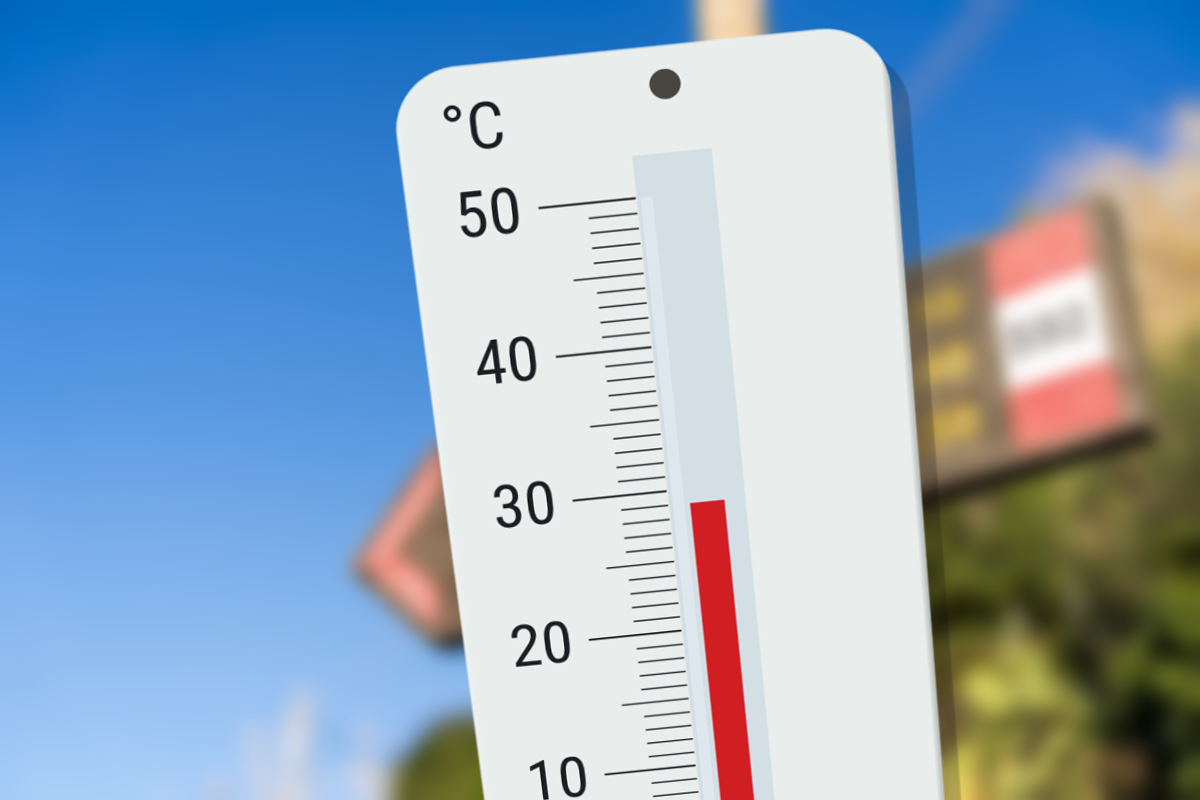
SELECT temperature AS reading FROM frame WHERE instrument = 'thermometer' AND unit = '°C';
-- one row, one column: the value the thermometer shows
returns 29 °C
